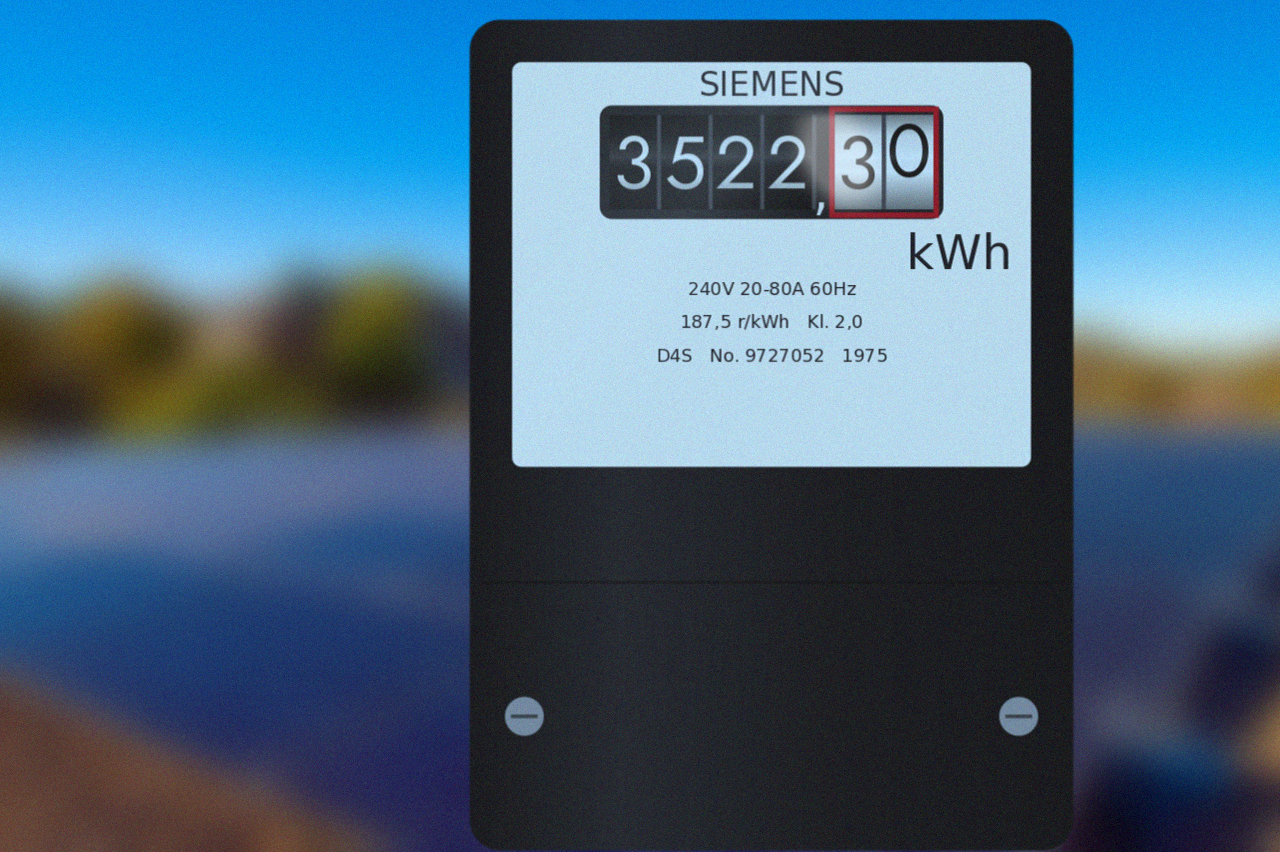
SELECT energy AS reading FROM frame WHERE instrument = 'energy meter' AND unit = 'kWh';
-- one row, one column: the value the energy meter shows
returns 3522.30 kWh
